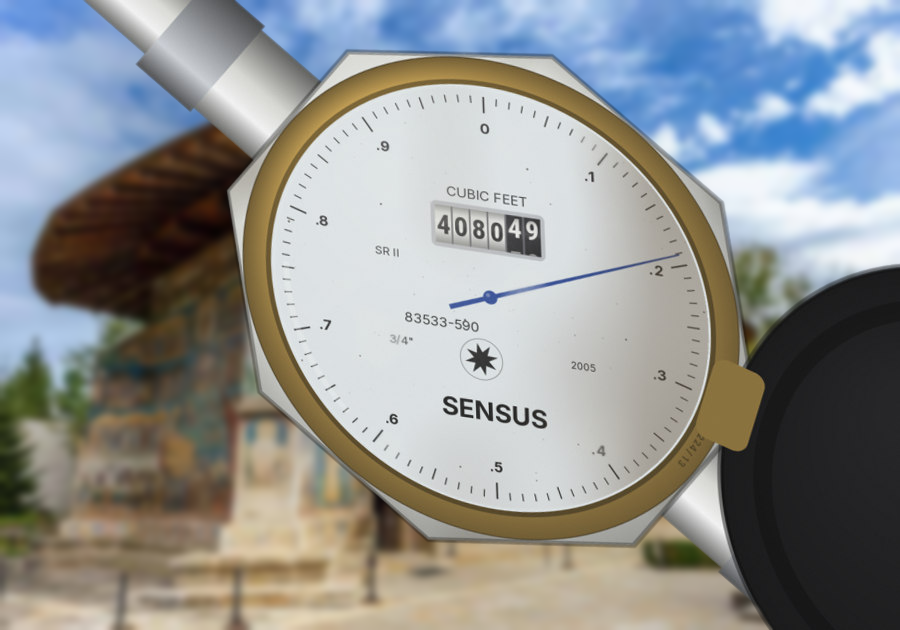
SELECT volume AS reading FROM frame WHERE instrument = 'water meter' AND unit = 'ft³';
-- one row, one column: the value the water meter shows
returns 408049.19 ft³
